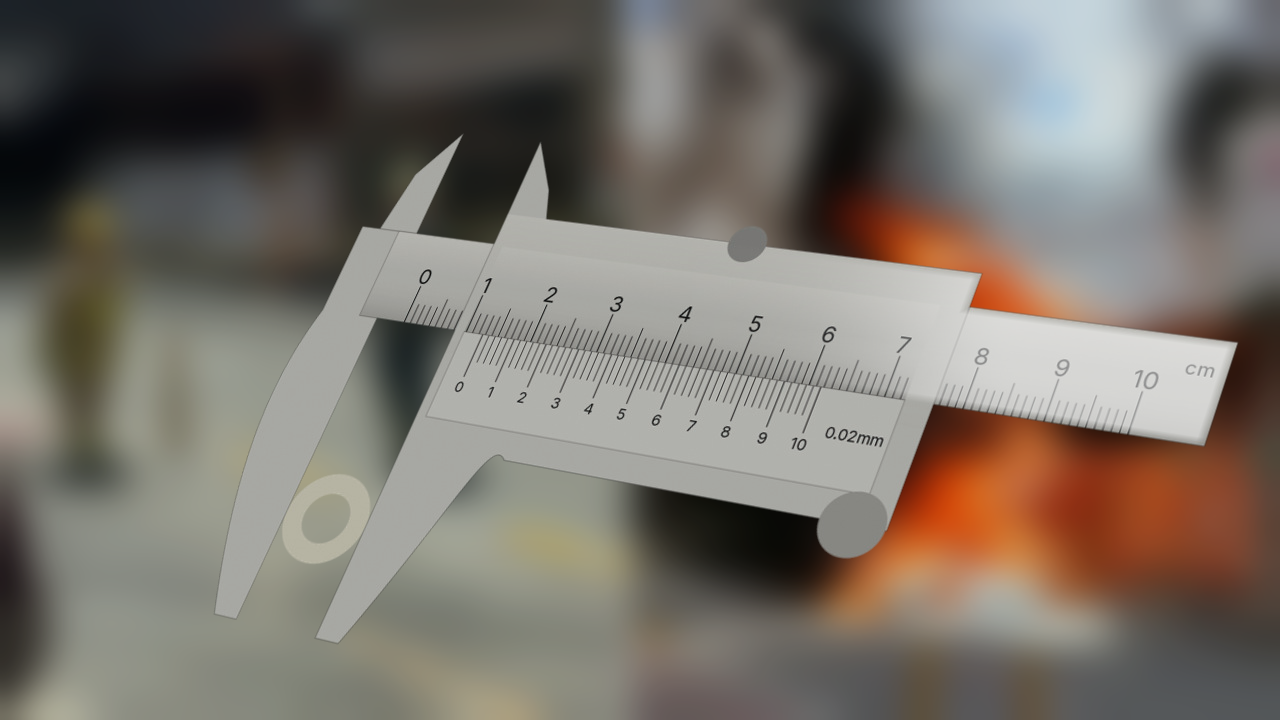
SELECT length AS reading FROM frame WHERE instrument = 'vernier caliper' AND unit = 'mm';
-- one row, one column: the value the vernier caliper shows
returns 12.6 mm
